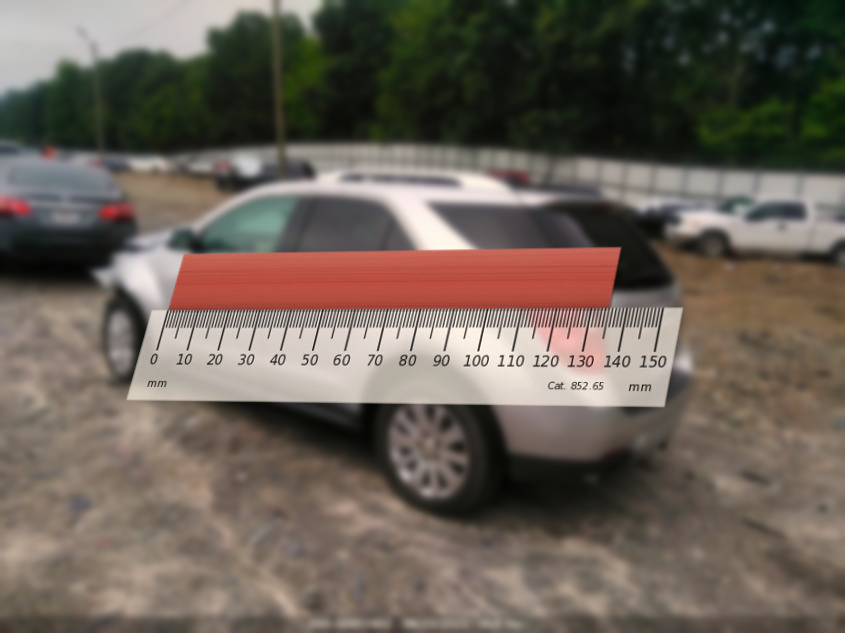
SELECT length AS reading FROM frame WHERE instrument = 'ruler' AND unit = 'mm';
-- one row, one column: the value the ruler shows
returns 135 mm
